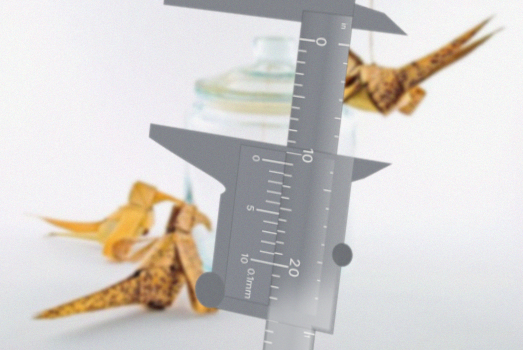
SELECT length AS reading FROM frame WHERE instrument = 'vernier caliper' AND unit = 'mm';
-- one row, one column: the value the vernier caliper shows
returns 11.0 mm
